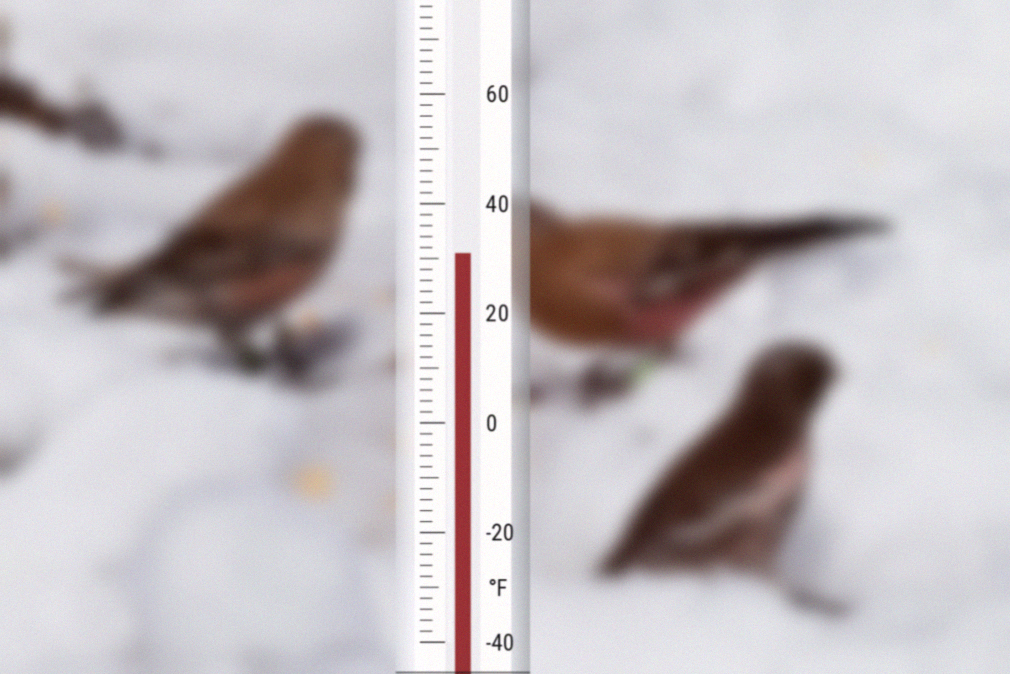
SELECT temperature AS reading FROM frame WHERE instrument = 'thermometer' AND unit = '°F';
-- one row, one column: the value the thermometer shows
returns 31 °F
